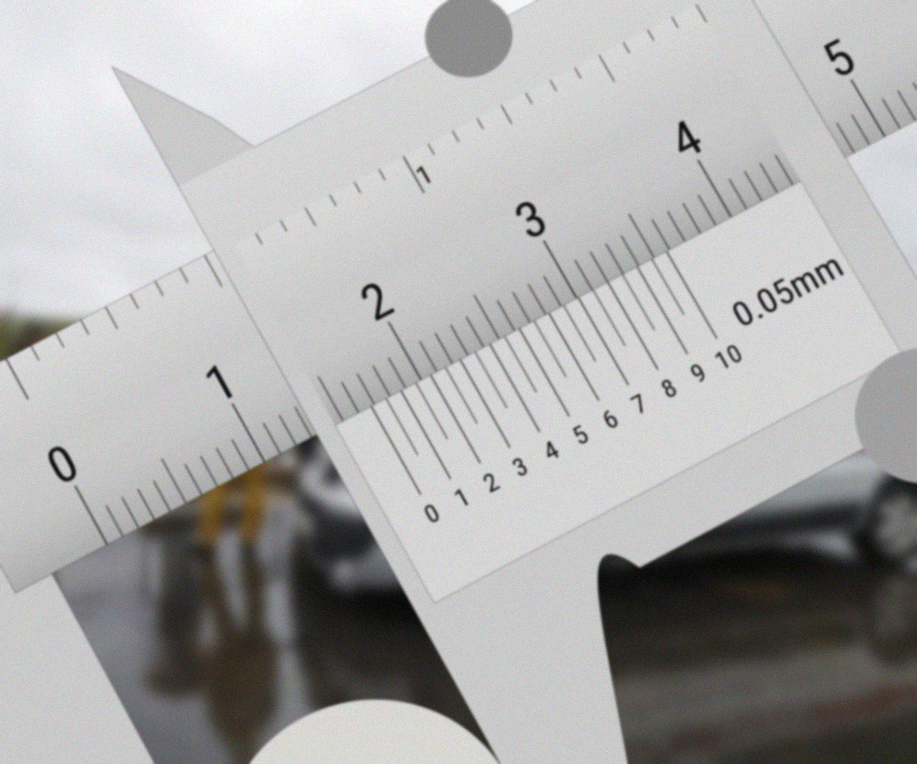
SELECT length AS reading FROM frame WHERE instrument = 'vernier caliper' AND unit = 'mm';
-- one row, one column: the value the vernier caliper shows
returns 16.8 mm
